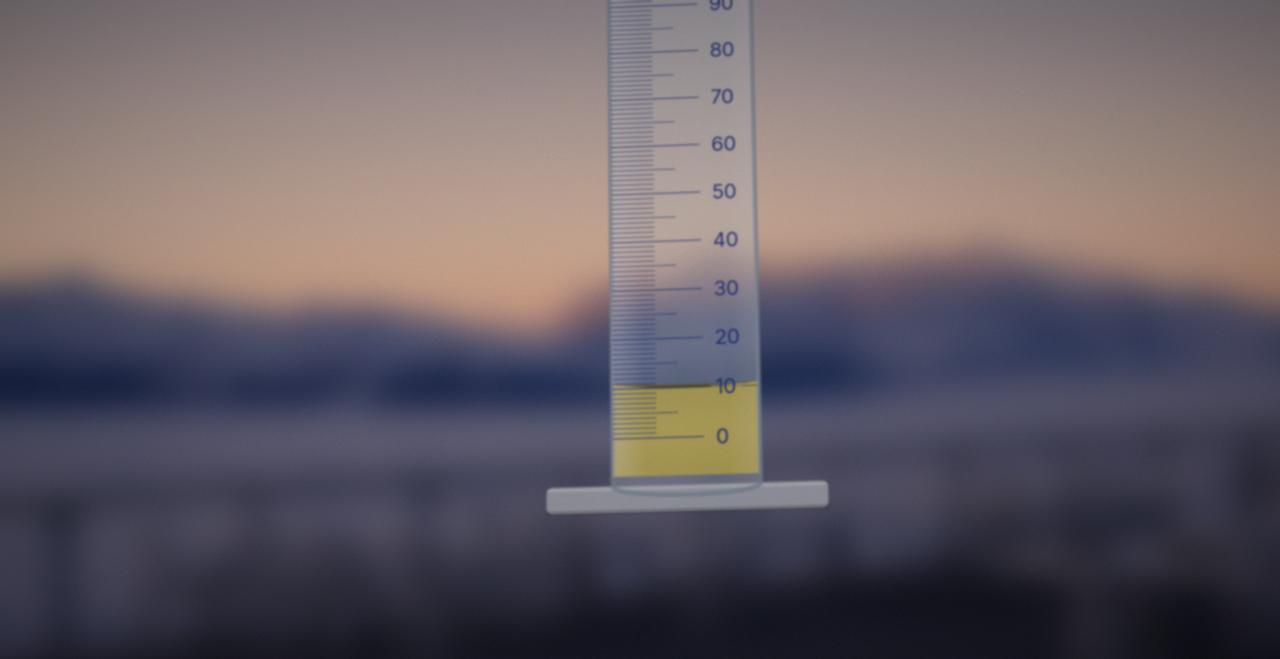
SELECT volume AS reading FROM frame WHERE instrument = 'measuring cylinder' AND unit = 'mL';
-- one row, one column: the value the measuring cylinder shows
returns 10 mL
